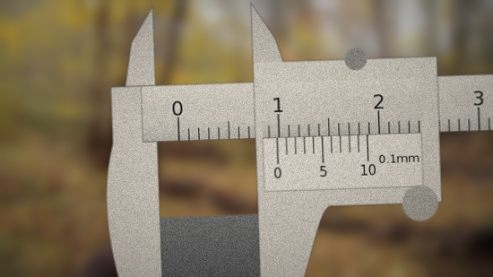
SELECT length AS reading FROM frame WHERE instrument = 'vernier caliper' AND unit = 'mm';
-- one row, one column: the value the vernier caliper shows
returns 9.8 mm
